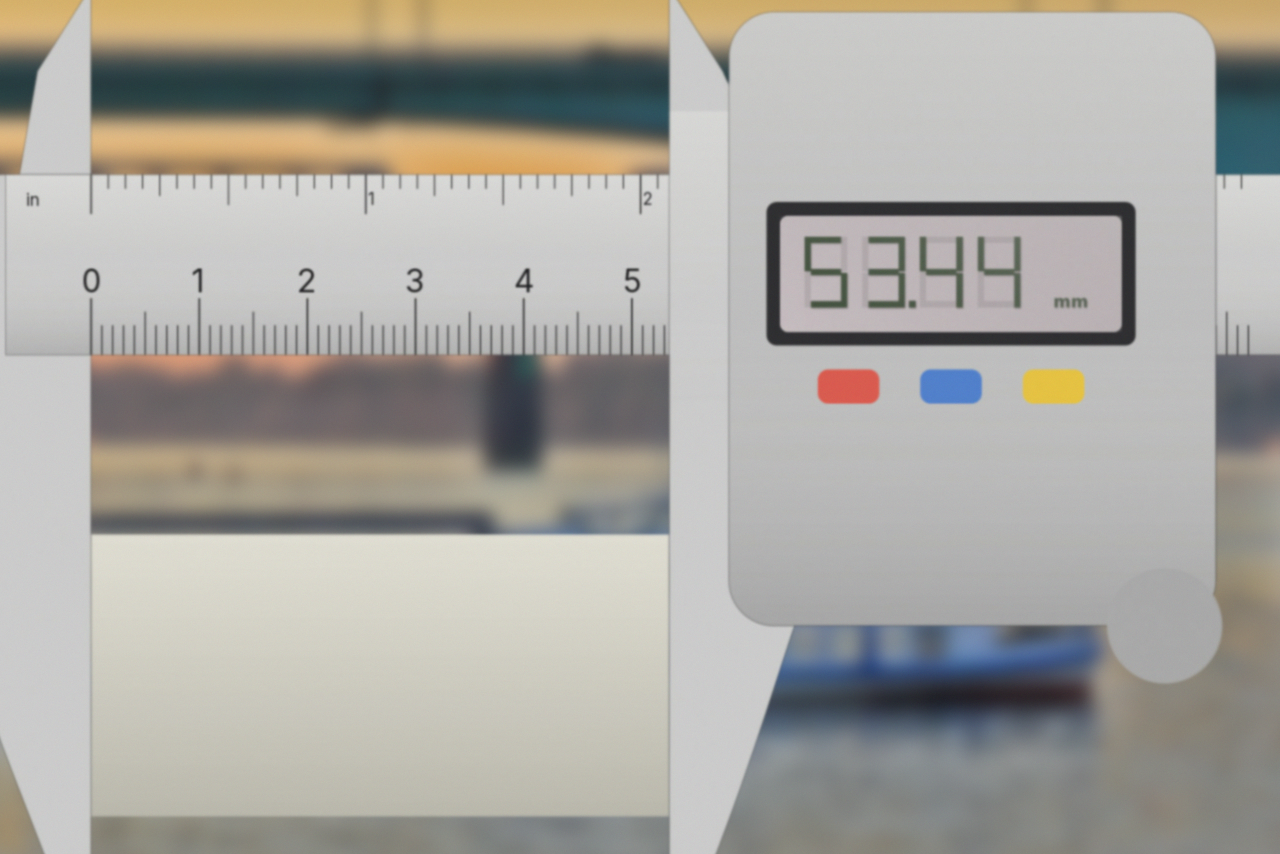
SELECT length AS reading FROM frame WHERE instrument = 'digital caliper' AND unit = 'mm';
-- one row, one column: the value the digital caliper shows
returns 53.44 mm
